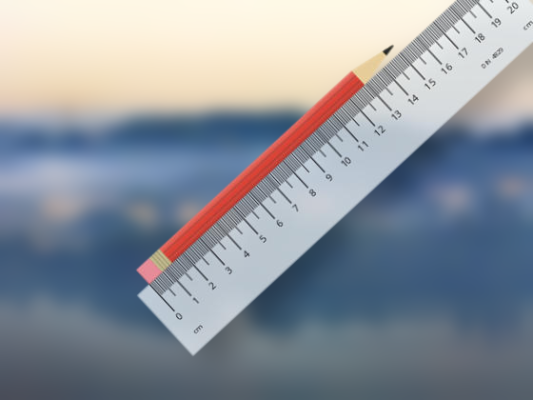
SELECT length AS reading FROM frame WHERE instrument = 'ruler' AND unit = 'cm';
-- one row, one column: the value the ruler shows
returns 15 cm
